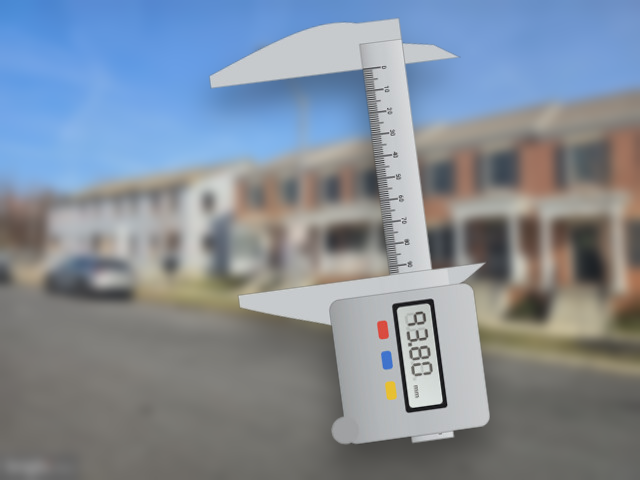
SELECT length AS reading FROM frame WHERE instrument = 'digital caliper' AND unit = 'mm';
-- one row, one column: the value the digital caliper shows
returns 93.80 mm
